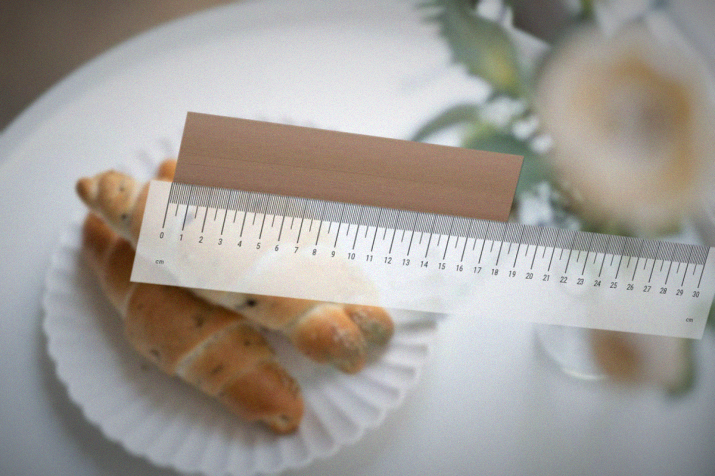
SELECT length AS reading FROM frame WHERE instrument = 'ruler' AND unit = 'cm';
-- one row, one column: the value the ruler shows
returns 18 cm
